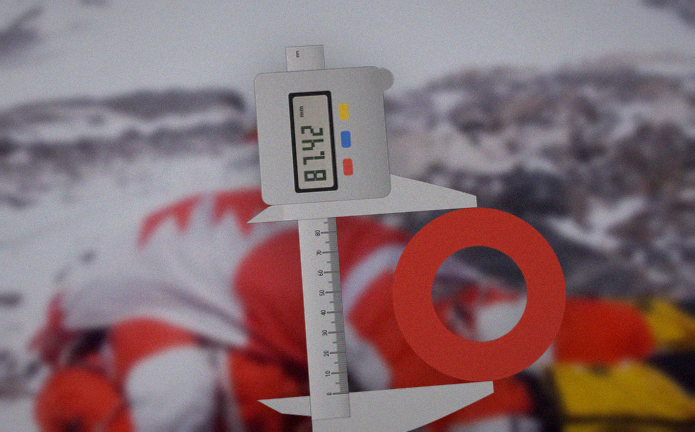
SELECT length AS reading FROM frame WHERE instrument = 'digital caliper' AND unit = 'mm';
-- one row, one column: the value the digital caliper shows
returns 87.42 mm
